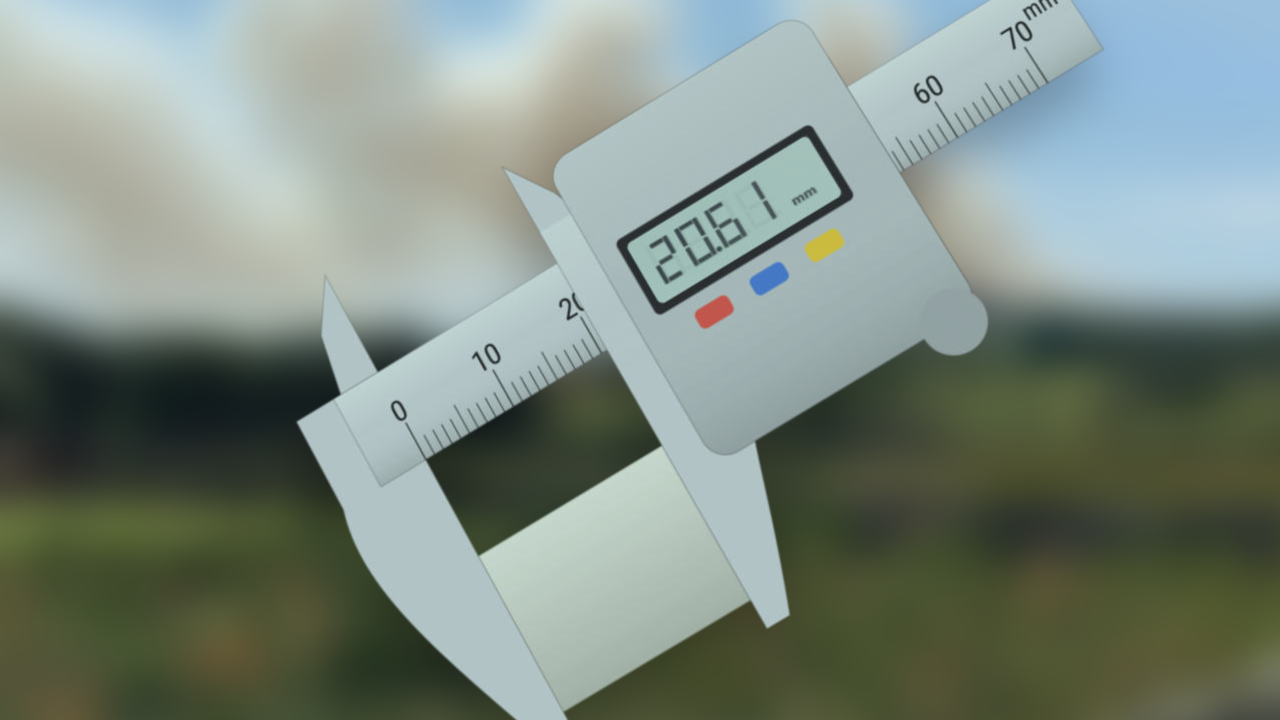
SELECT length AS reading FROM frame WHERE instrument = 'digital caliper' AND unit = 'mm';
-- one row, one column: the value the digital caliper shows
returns 20.61 mm
